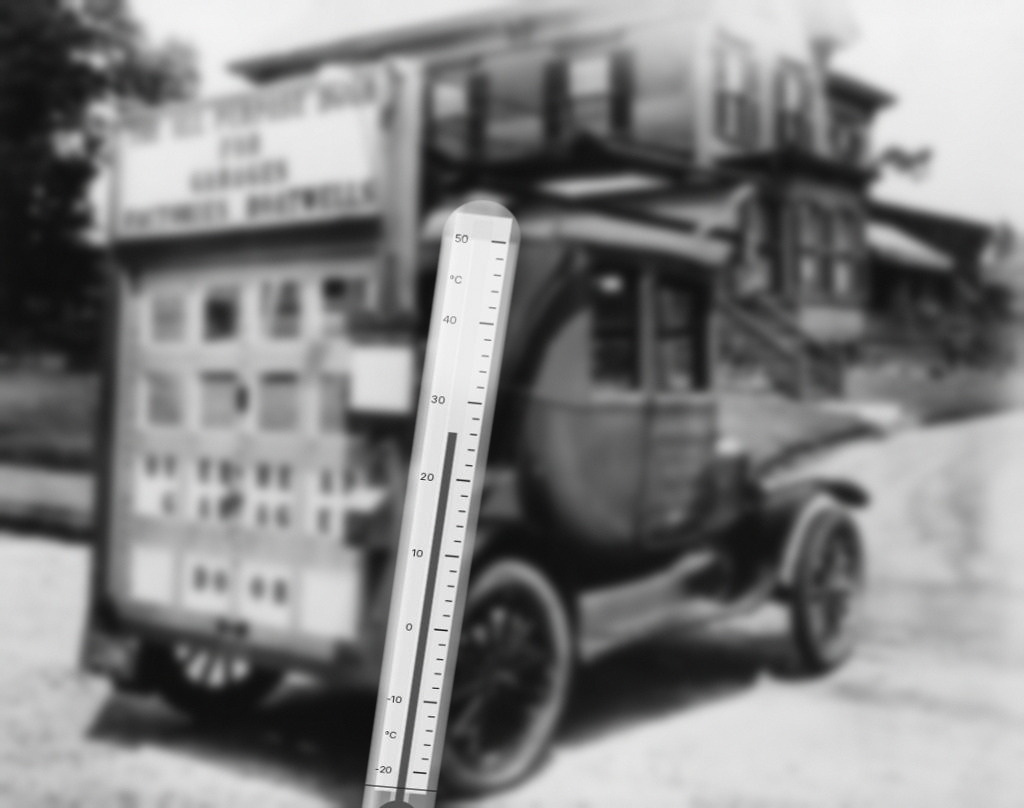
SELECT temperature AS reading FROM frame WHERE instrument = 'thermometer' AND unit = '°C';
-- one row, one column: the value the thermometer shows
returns 26 °C
